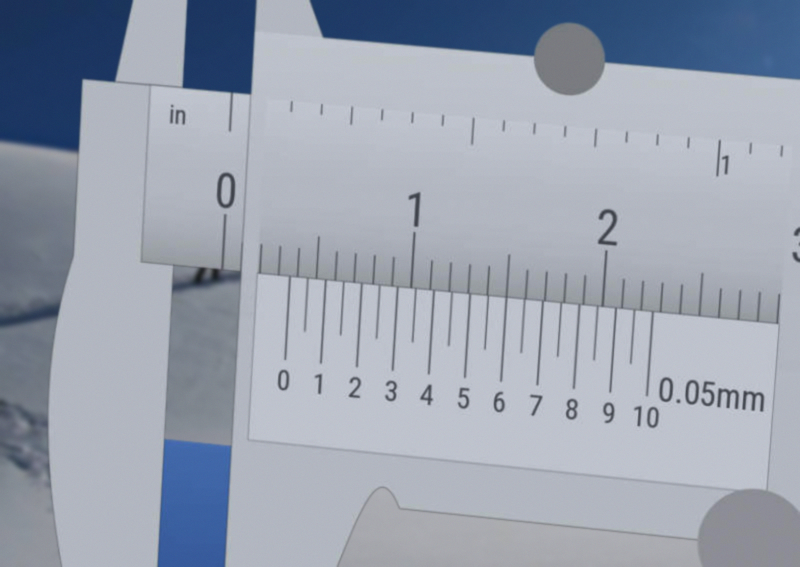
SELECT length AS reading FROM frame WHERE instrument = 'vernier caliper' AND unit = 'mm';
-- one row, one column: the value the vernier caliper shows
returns 3.6 mm
